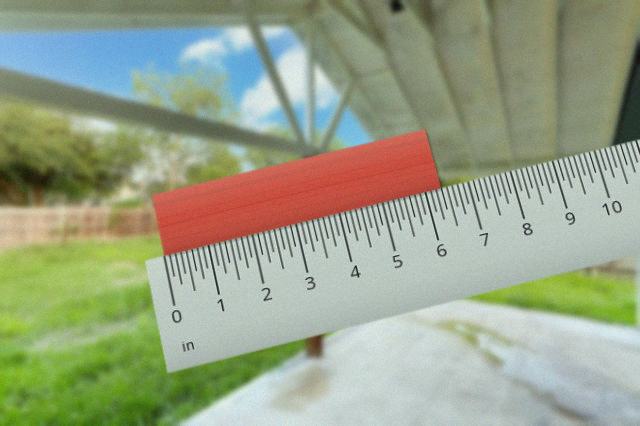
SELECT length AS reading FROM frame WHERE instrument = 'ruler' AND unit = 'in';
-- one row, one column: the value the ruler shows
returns 6.375 in
